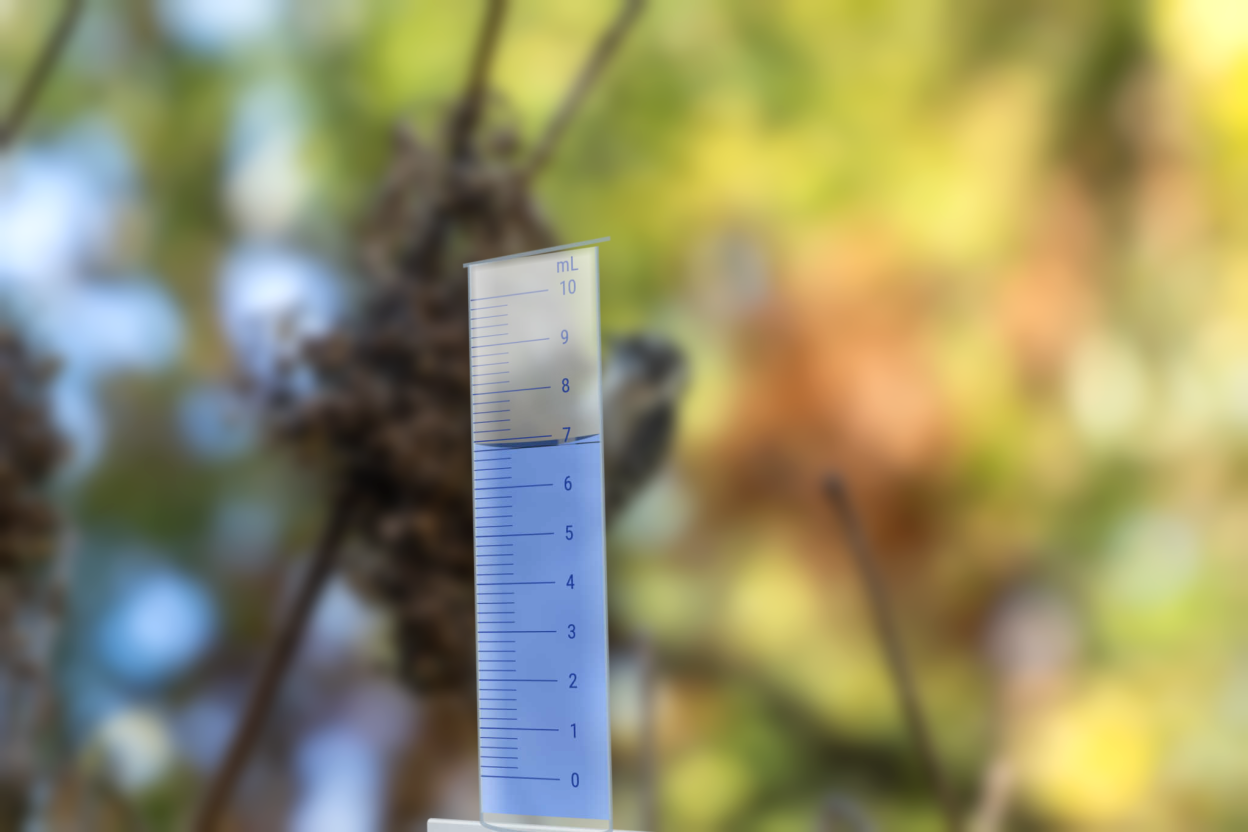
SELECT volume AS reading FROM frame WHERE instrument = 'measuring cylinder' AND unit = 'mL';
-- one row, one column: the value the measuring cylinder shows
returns 6.8 mL
